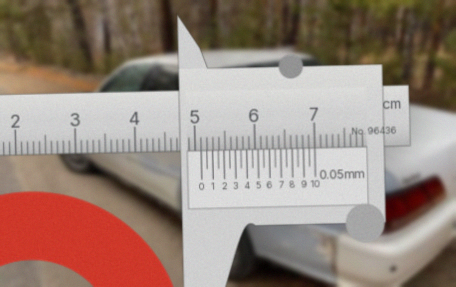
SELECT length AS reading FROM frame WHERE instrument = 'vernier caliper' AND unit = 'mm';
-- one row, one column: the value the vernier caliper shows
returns 51.0 mm
